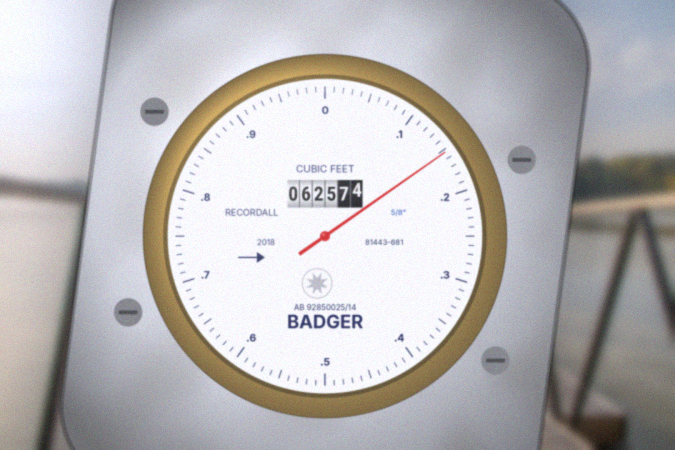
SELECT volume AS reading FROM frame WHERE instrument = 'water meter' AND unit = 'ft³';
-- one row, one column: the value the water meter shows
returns 62574.15 ft³
